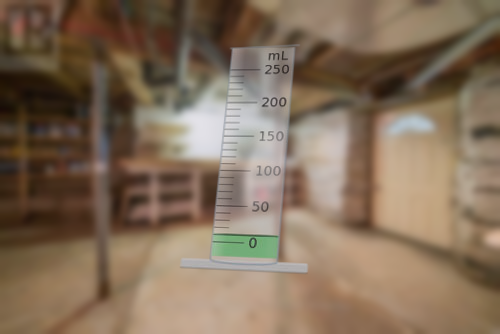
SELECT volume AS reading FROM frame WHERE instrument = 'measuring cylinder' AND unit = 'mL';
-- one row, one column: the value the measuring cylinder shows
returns 10 mL
